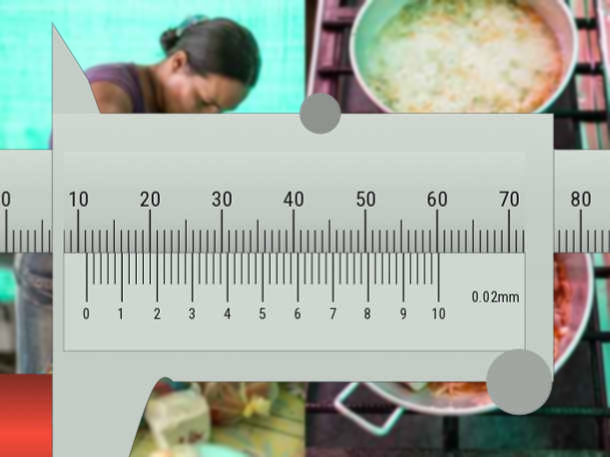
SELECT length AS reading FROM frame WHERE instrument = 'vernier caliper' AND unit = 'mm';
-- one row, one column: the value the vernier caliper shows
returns 11.2 mm
